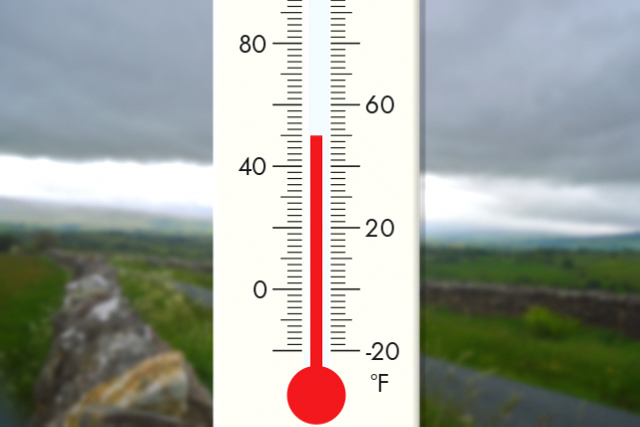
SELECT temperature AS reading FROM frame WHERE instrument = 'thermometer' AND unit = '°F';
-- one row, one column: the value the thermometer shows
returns 50 °F
